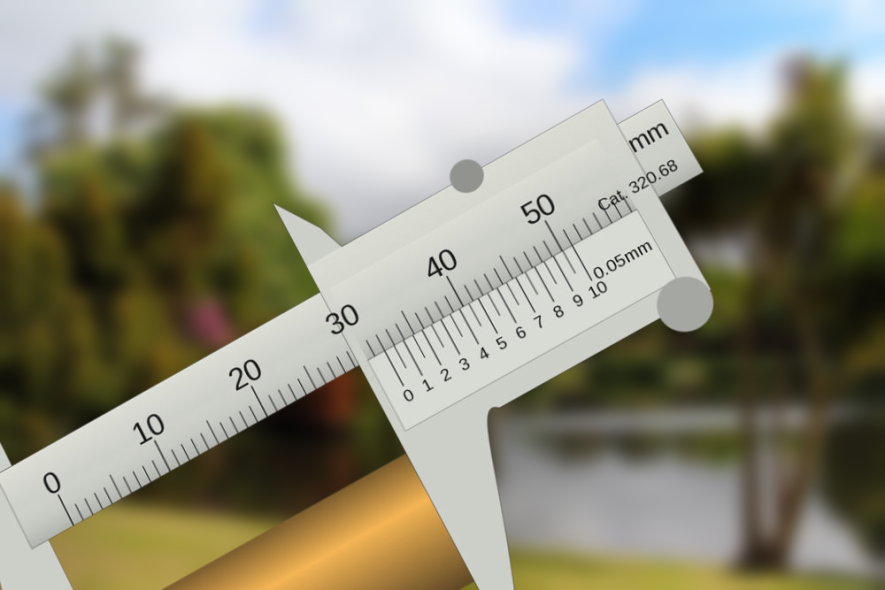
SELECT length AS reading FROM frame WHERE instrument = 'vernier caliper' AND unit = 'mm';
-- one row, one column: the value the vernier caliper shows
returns 32.0 mm
